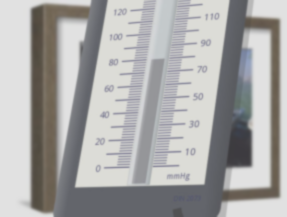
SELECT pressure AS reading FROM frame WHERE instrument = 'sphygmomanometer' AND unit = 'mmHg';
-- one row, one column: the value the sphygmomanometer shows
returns 80 mmHg
